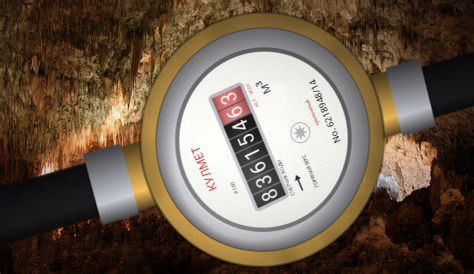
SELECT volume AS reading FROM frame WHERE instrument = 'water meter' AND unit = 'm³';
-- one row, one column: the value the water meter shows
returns 836154.63 m³
